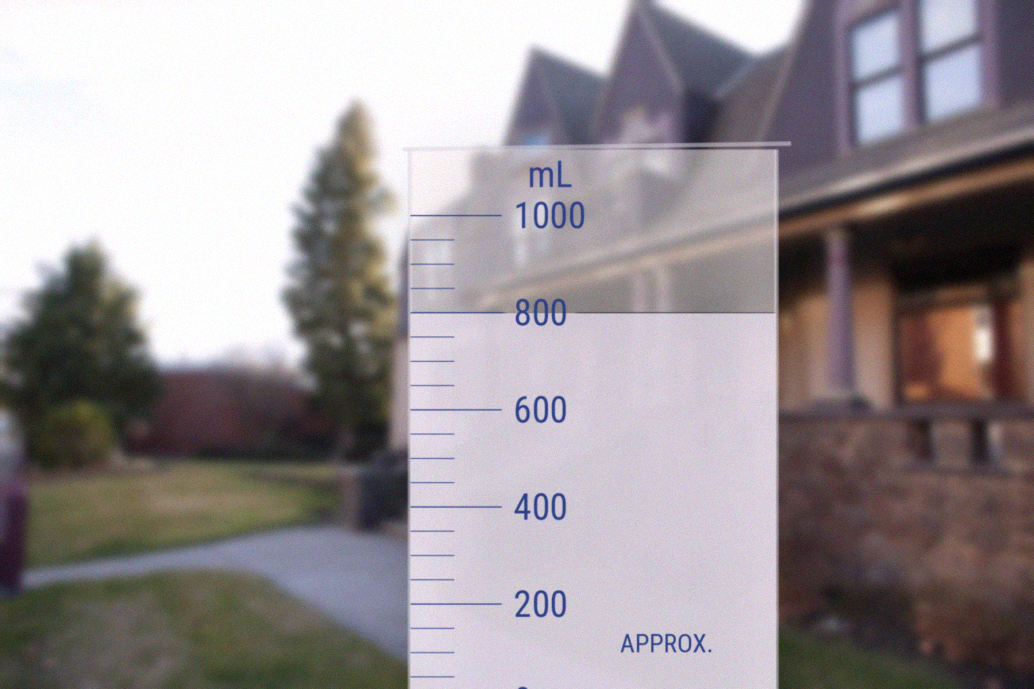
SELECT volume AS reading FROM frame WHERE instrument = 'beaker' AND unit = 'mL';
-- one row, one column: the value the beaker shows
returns 800 mL
